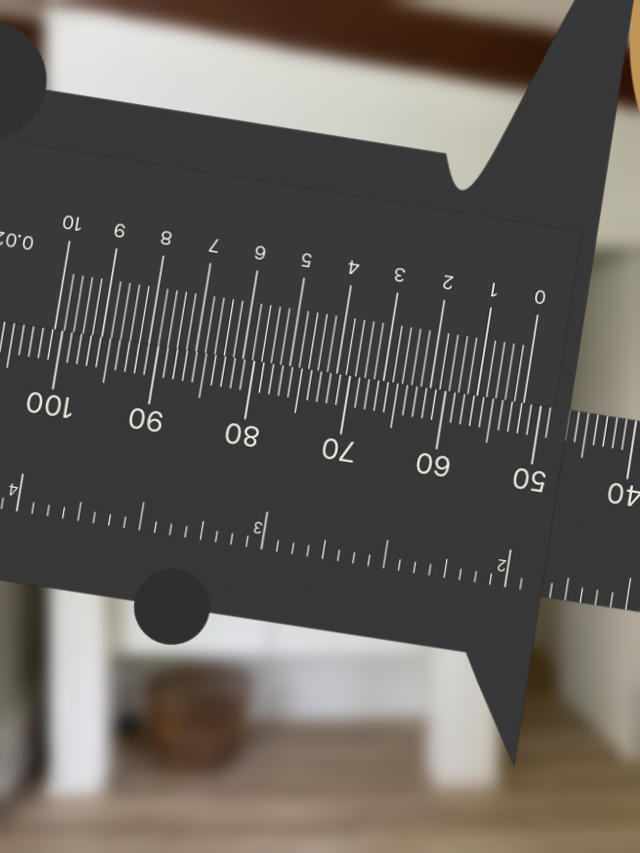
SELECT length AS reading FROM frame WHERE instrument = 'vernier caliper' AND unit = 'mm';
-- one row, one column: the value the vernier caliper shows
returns 51.8 mm
